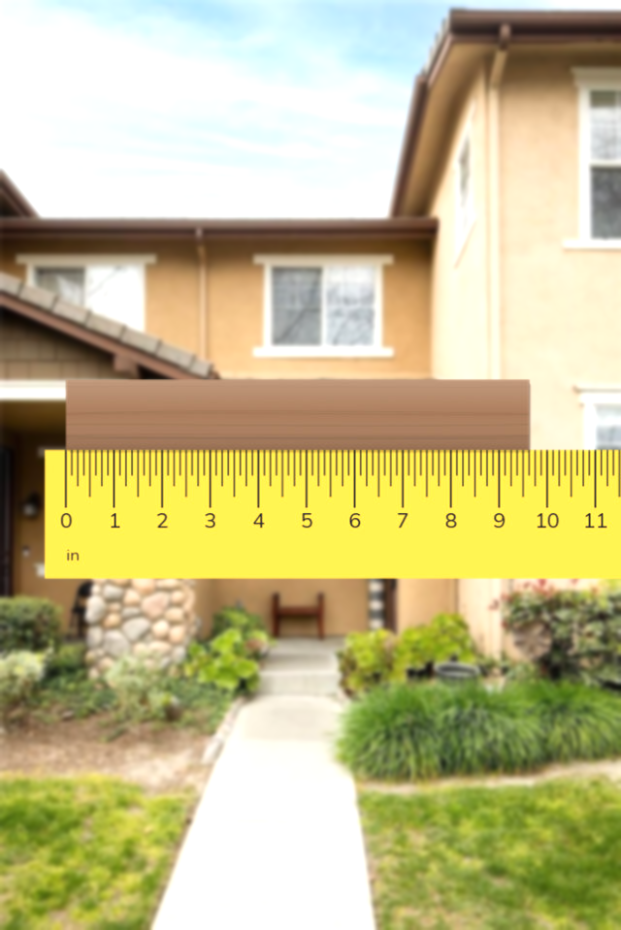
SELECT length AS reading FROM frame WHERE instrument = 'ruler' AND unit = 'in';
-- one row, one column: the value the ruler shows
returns 9.625 in
